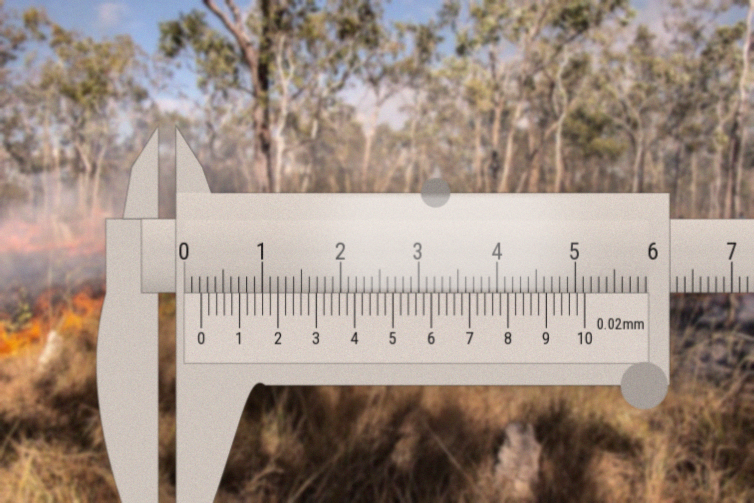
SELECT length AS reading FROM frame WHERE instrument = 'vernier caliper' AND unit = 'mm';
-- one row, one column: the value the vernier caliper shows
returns 2.2 mm
